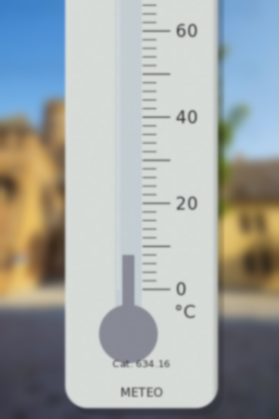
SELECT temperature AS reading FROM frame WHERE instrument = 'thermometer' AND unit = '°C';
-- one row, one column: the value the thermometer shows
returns 8 °C
